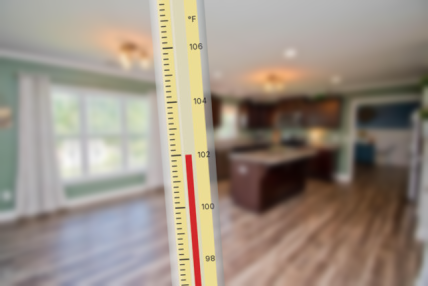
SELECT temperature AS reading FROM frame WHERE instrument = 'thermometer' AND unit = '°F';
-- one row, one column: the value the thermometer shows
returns 102 °F
